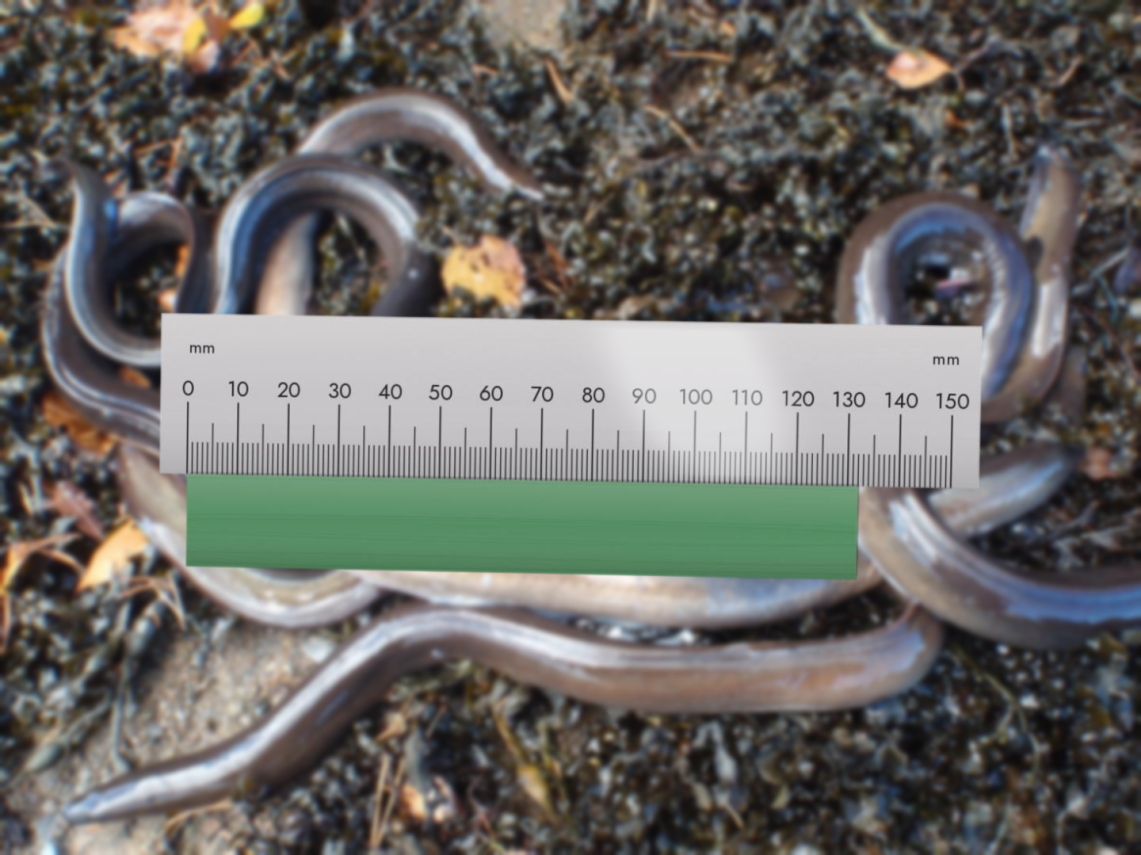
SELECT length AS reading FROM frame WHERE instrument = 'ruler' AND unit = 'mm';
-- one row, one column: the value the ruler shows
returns 132 mm
